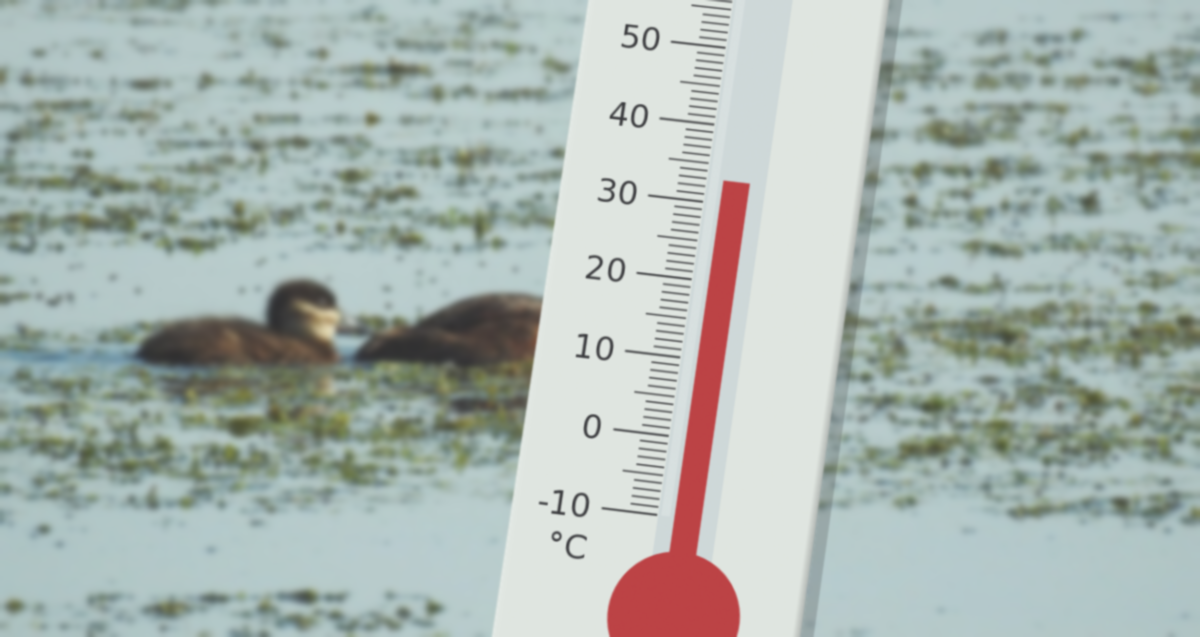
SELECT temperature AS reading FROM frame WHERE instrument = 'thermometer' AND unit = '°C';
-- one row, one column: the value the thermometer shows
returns 33 °C
